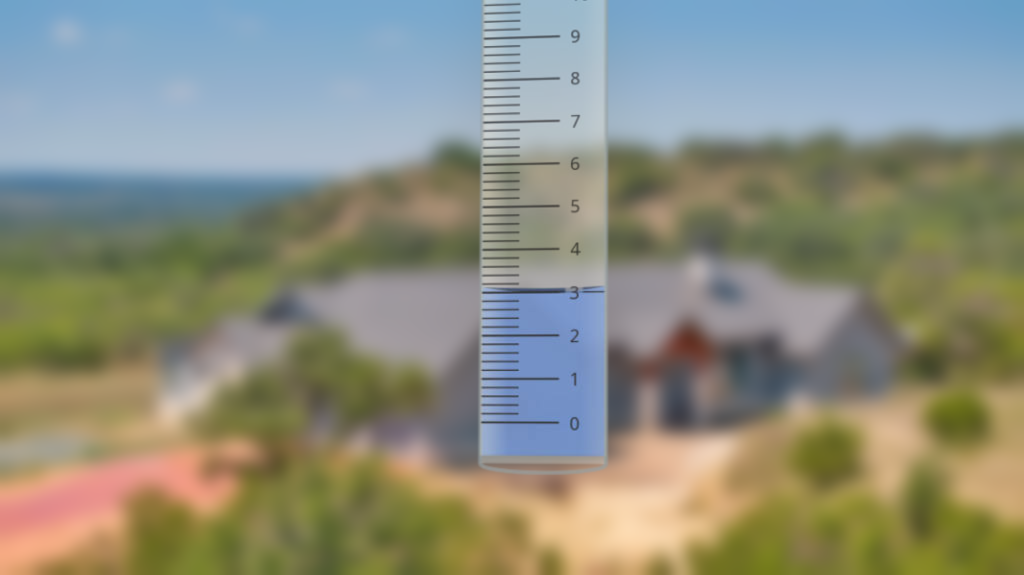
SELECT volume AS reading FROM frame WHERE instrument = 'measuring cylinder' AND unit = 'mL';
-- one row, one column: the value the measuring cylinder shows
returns 3 mL
